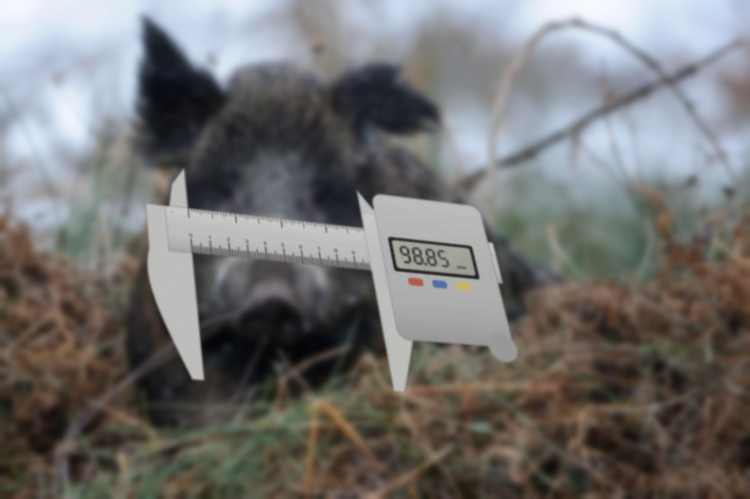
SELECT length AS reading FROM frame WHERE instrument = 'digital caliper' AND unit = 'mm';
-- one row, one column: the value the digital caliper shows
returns 98.85 mm
